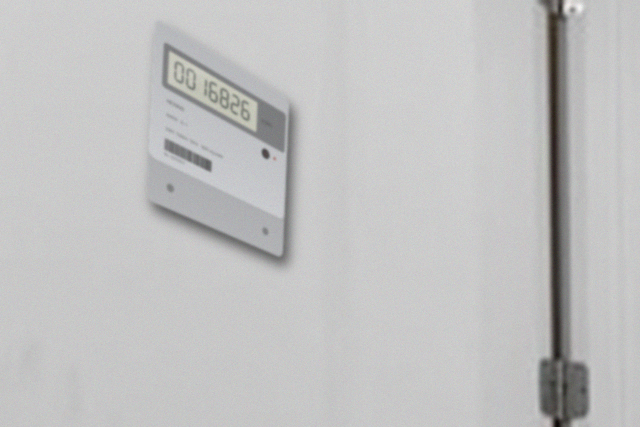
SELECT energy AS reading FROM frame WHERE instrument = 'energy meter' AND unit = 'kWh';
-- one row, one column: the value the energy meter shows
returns 16826 kWh
